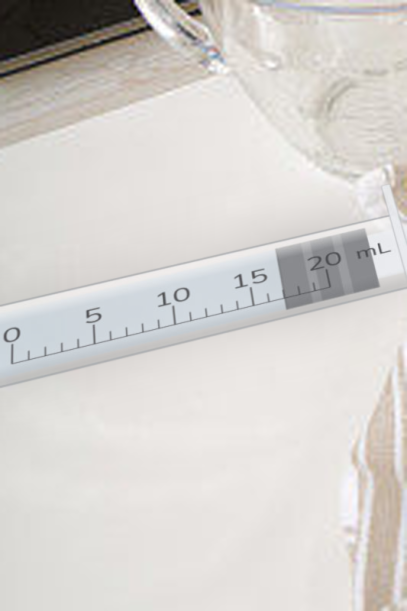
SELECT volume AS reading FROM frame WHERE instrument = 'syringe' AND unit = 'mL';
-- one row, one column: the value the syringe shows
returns 17 mL
